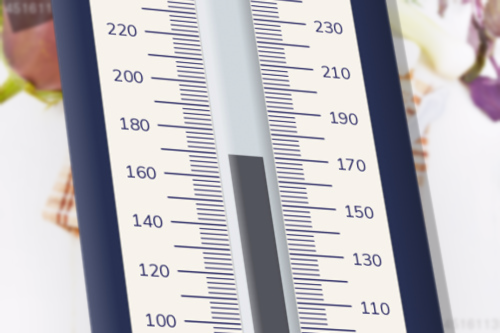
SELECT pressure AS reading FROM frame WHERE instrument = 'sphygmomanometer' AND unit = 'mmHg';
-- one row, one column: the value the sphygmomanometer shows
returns 170 mmHg
